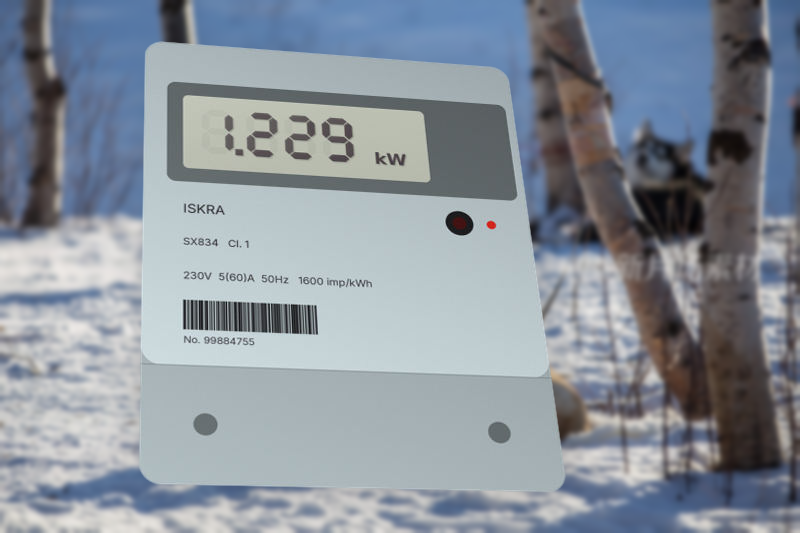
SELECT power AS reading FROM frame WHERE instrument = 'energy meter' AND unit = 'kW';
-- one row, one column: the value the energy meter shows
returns 1.229 kW
